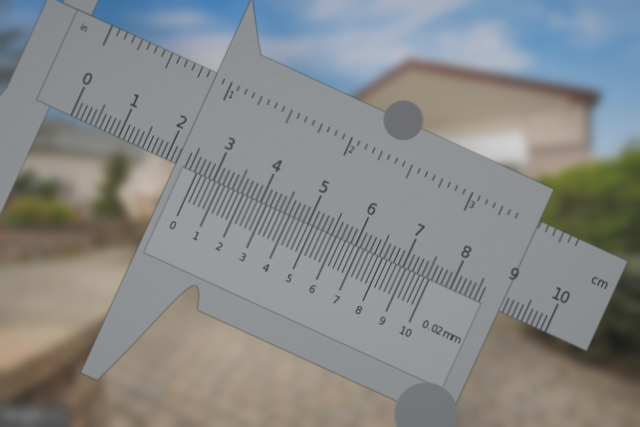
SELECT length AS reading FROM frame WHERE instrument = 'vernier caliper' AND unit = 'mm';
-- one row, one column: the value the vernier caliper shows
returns 26.5 mm
